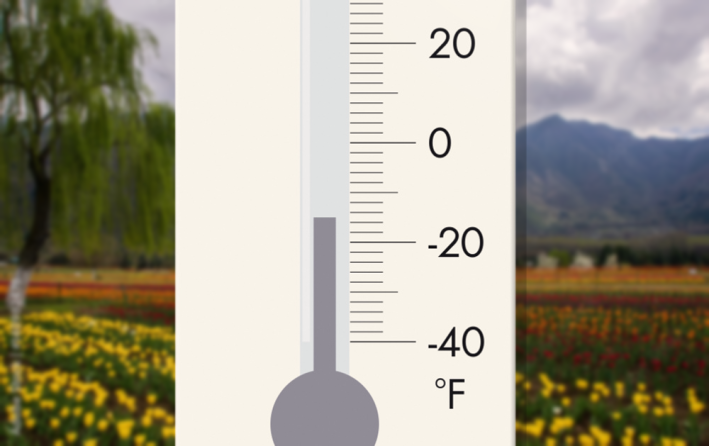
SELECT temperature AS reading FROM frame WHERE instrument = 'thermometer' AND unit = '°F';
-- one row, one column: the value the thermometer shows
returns -15 °F
